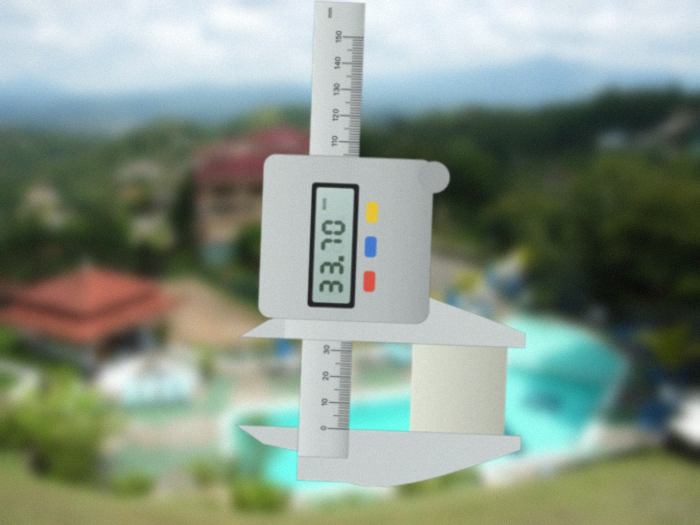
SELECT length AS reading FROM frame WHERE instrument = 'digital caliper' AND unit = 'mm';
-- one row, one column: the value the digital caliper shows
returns 33.70 mm
